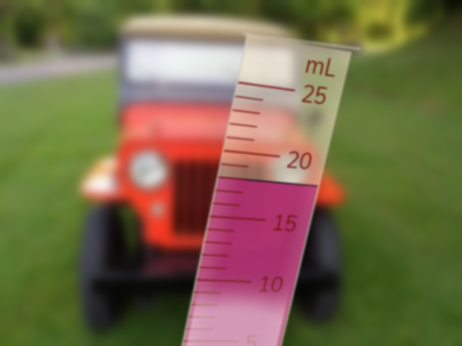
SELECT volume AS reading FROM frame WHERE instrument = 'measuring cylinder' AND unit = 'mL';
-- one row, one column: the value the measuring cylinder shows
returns 18 mL
